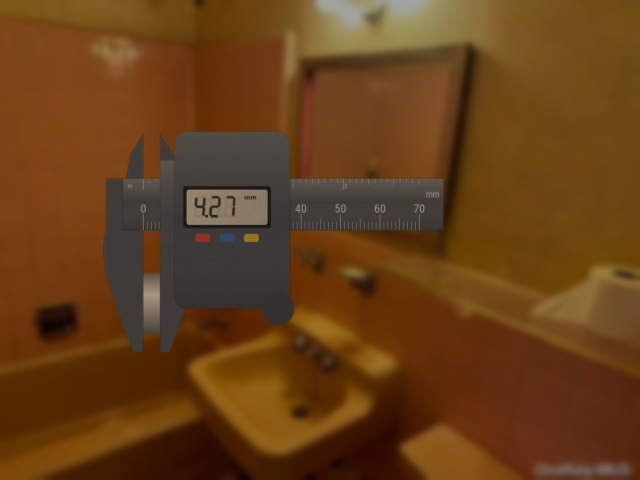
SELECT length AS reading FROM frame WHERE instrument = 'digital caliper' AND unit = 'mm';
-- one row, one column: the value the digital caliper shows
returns 4.27 mm
